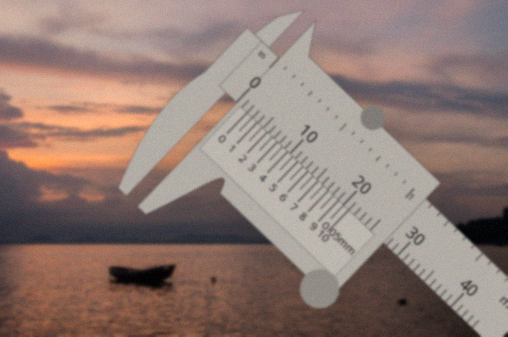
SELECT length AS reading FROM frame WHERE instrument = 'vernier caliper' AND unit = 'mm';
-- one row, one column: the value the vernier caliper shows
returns 2.0 mm
